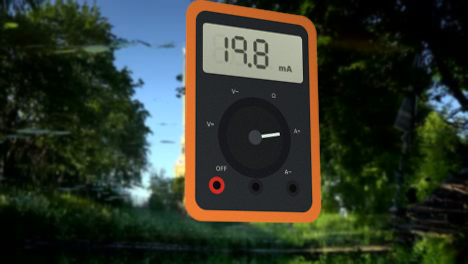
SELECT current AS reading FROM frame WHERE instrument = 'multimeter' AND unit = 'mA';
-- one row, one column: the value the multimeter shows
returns 19.8 mA
